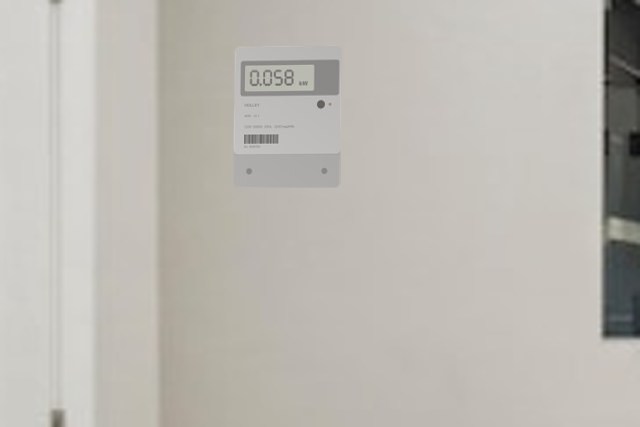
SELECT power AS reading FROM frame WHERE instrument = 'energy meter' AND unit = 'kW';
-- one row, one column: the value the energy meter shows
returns 0.058 kW
